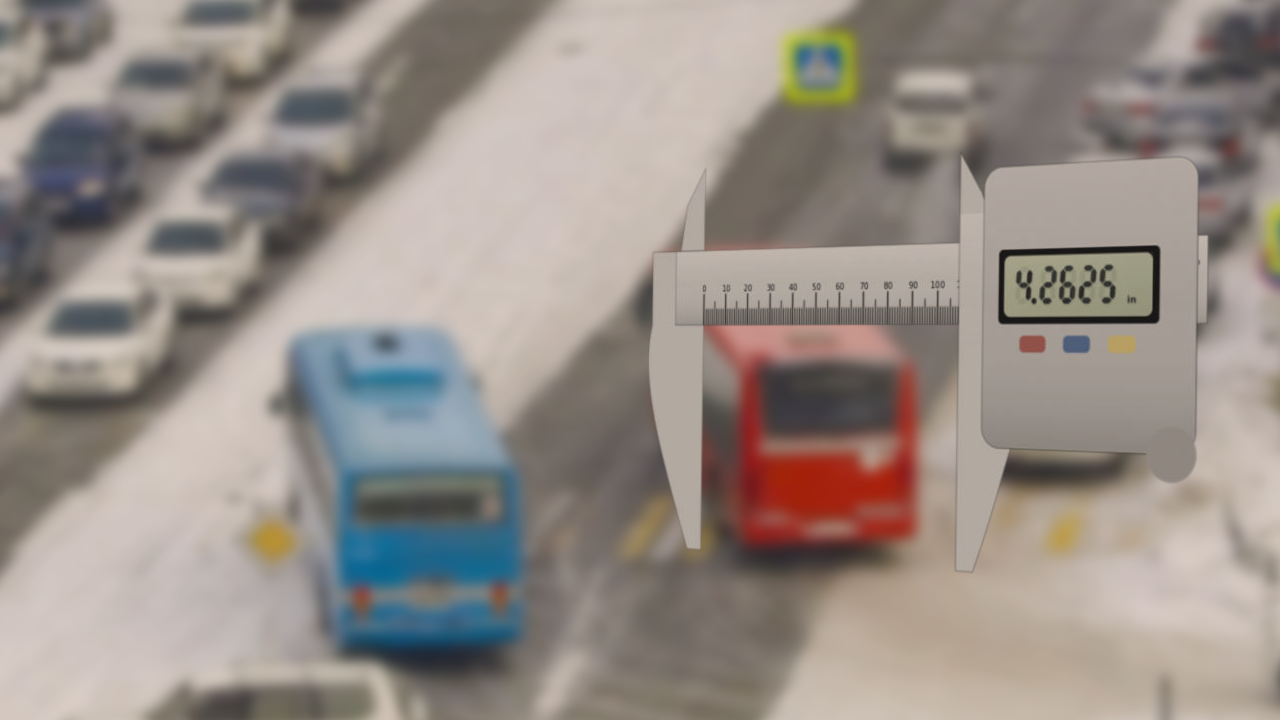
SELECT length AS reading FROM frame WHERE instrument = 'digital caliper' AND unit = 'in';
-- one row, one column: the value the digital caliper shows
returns 4.2625 in
